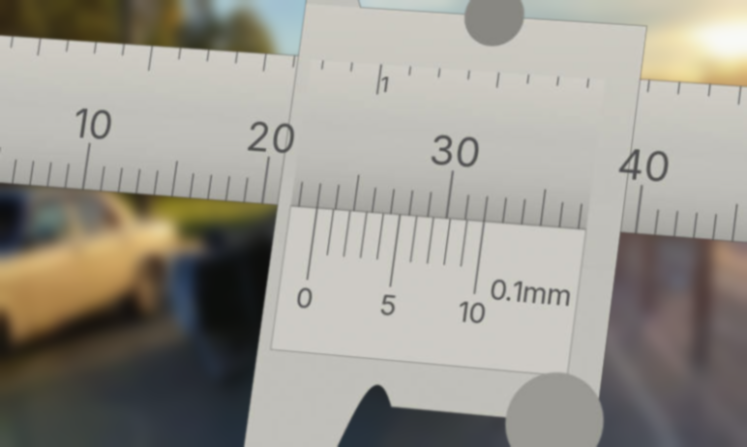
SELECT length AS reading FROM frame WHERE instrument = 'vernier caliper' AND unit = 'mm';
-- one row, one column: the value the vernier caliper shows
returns 23.0 mm
